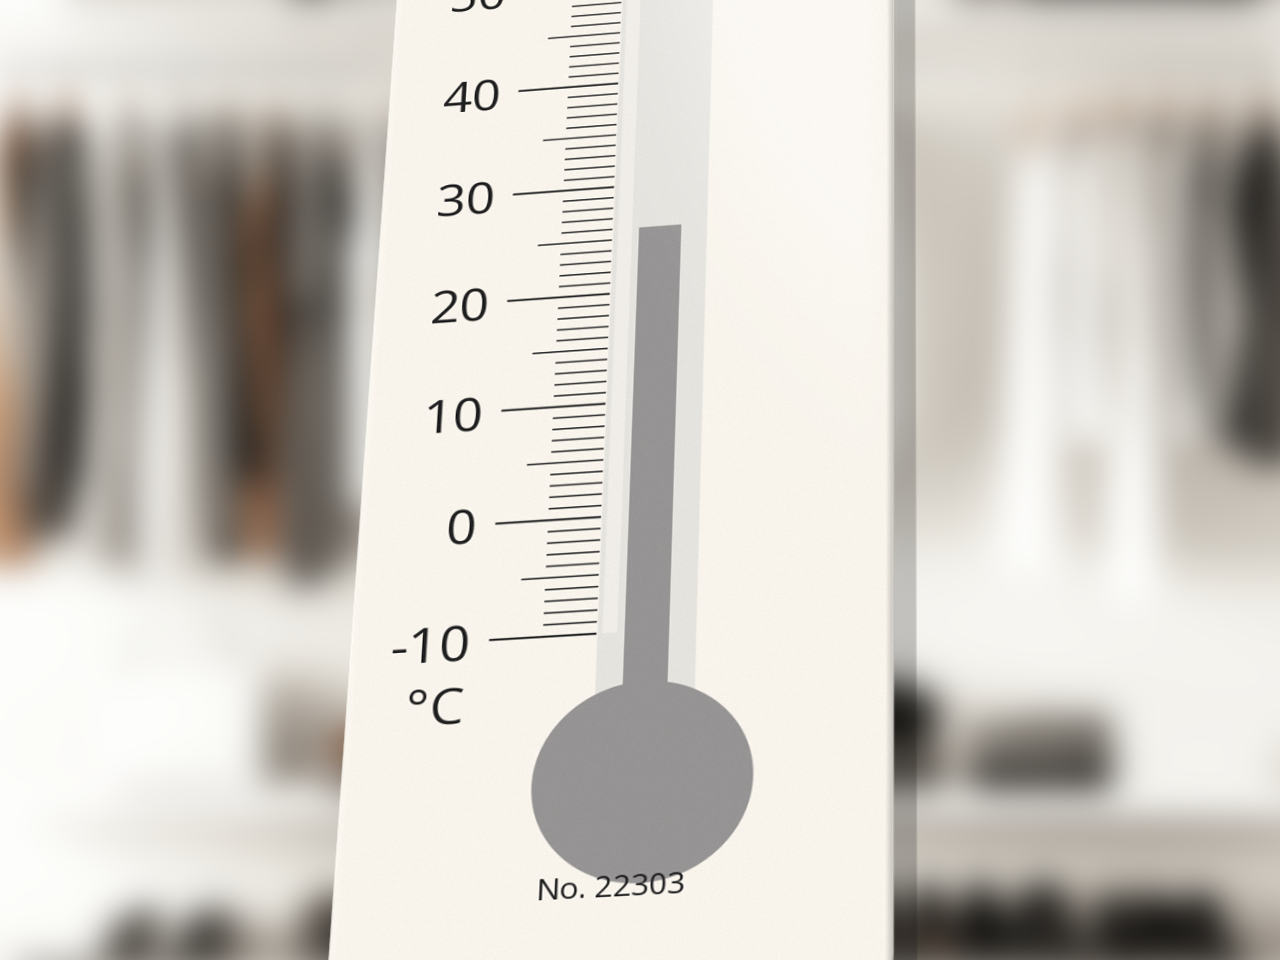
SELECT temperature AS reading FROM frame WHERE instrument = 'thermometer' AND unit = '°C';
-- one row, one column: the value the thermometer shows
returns 26 °C
